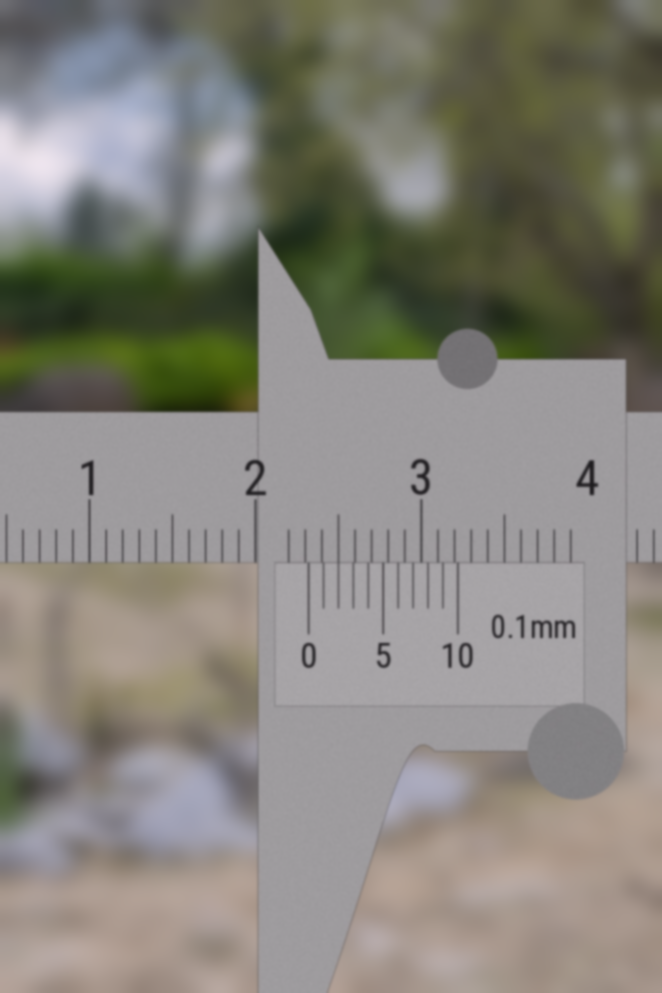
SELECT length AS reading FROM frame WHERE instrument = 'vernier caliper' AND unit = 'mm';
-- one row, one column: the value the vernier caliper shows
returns 23.2 mm
